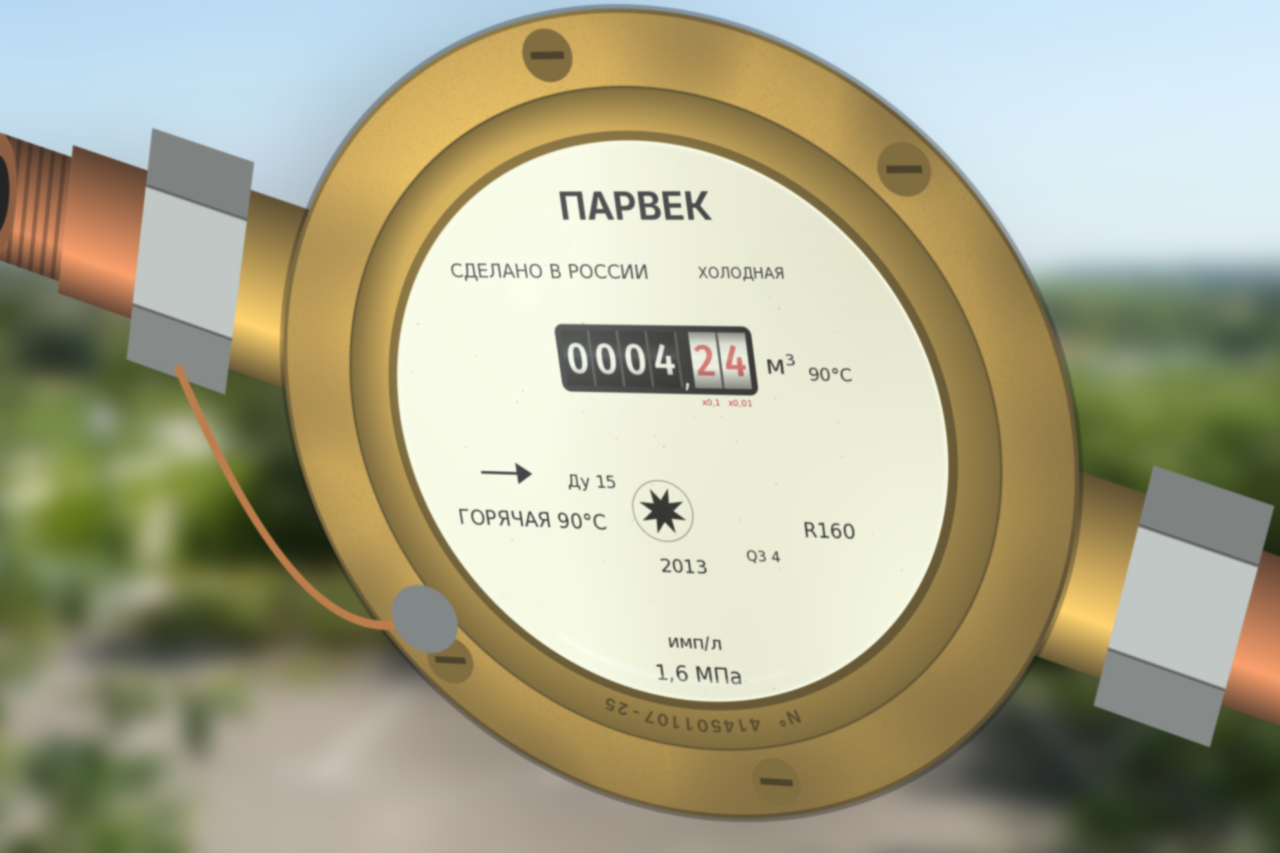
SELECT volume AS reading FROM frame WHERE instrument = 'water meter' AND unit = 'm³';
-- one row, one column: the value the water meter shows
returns 4.24 m³
